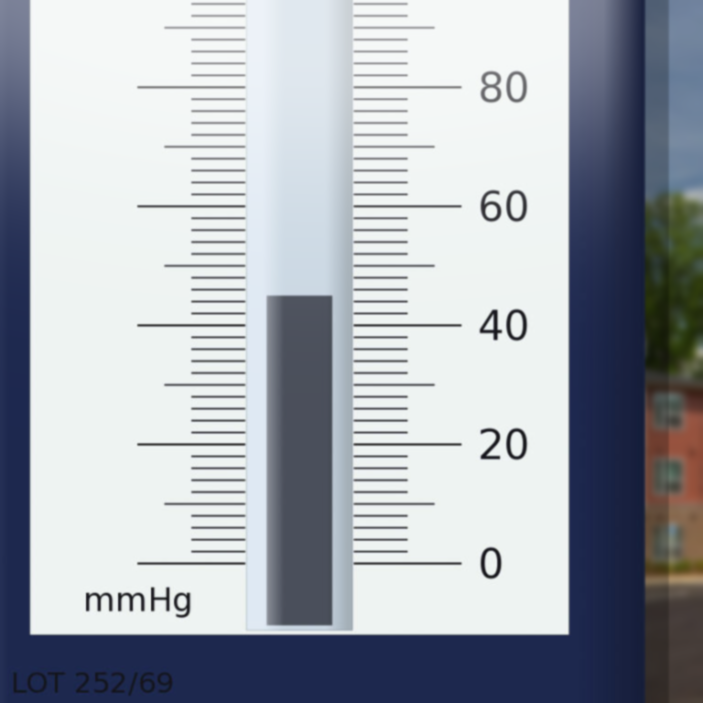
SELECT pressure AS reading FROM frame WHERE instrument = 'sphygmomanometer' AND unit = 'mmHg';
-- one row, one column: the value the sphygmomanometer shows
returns 45 mmHg
